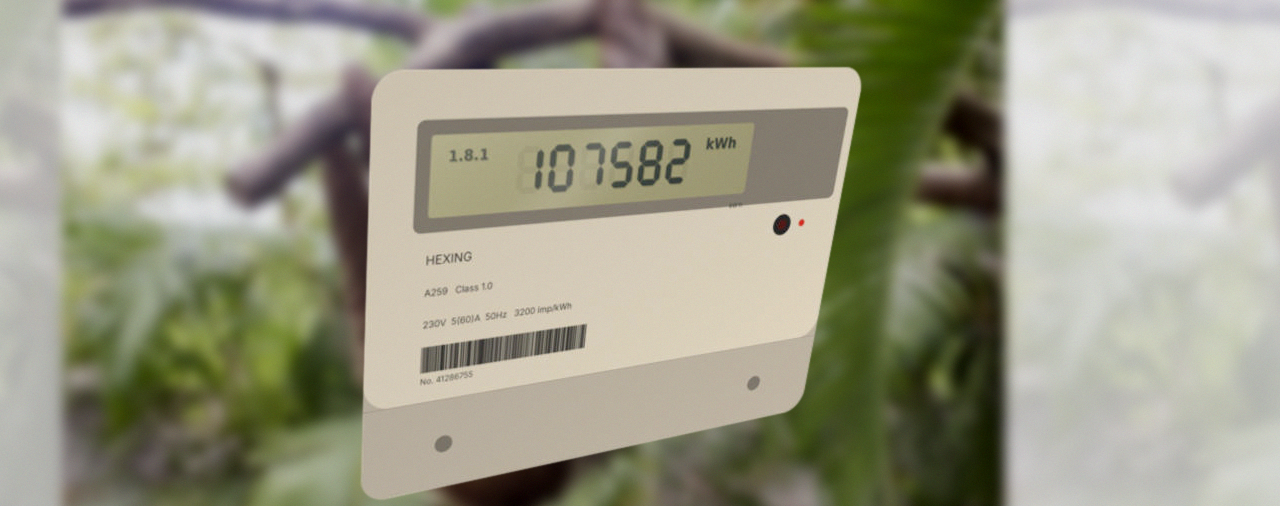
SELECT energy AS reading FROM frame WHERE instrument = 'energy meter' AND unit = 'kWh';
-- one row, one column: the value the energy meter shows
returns 107582 kWh
